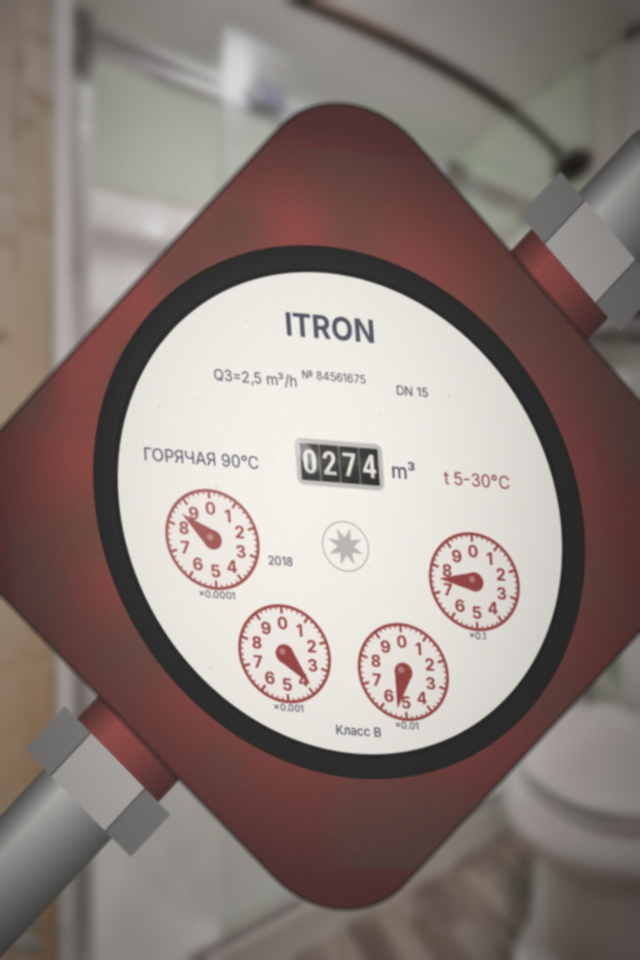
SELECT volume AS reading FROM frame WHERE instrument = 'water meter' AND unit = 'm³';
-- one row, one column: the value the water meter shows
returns 274.7538 m³
